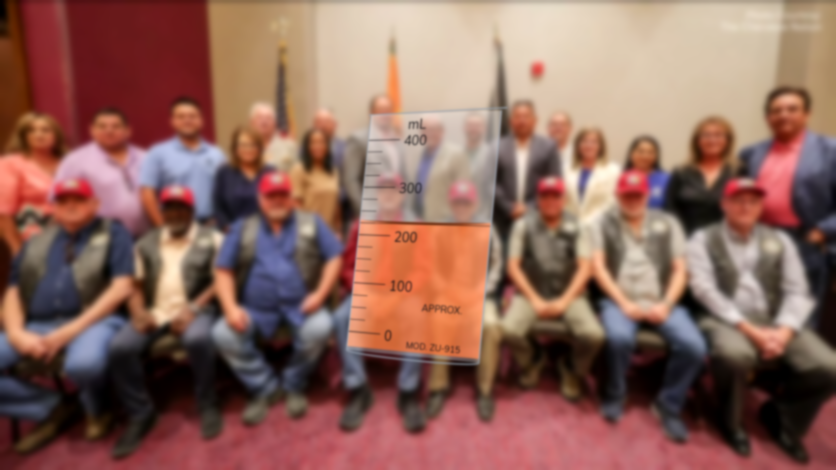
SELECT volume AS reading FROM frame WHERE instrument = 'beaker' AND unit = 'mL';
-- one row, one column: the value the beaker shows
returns 225 mL
